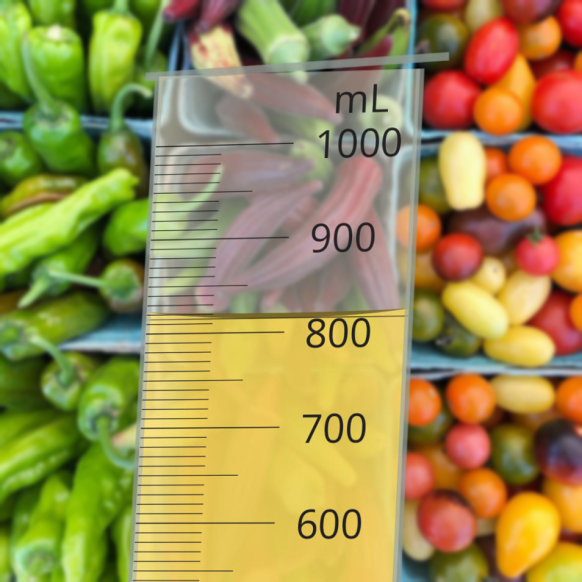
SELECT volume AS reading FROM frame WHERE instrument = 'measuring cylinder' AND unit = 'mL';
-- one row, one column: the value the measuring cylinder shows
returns 815 mL
